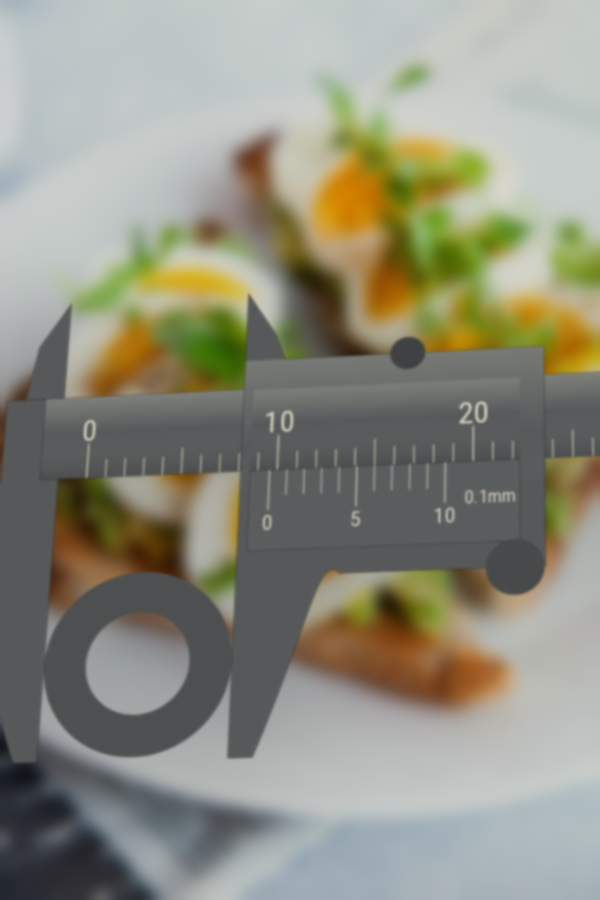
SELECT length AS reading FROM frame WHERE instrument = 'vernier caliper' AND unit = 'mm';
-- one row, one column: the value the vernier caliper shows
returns 9.6 mm
